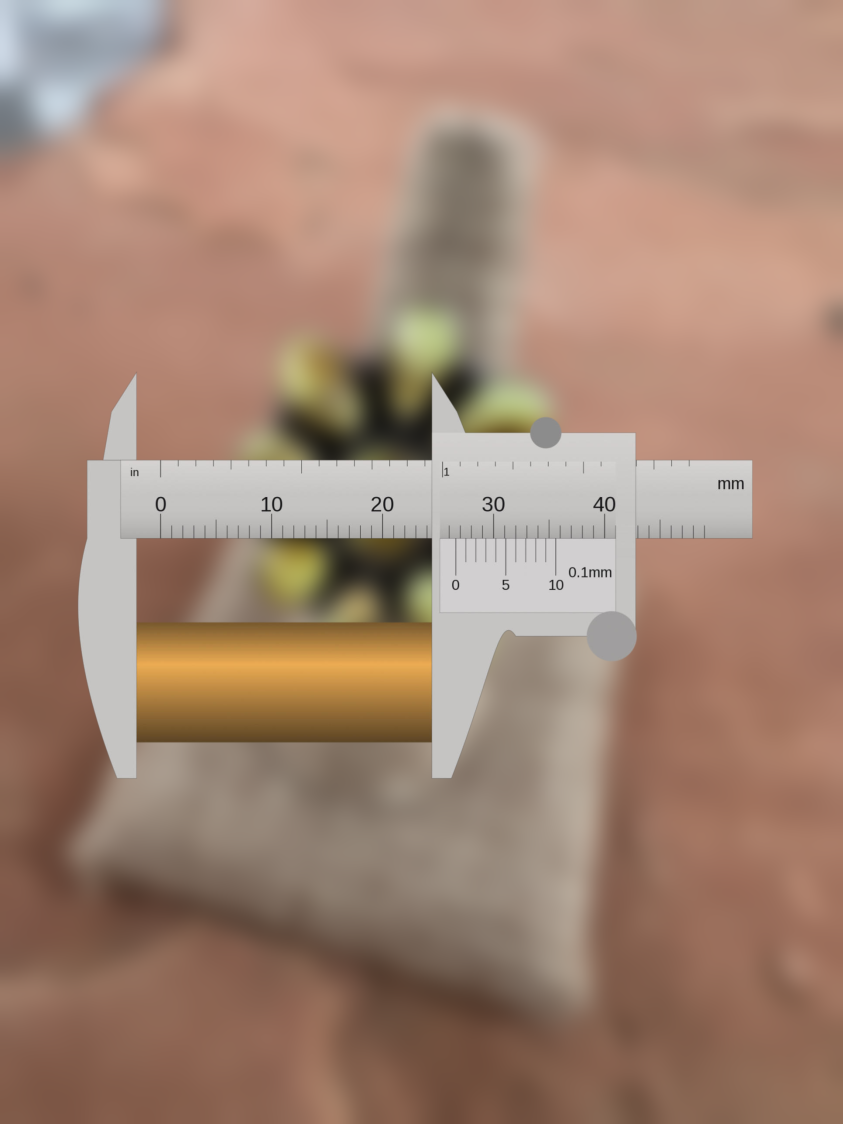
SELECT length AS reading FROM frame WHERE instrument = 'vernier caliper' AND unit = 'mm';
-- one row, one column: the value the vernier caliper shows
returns 26.6 mm
